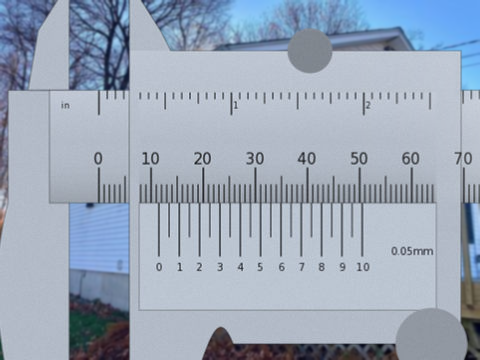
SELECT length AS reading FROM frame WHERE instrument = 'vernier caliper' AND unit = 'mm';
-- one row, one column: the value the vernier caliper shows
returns 11.5 mm
